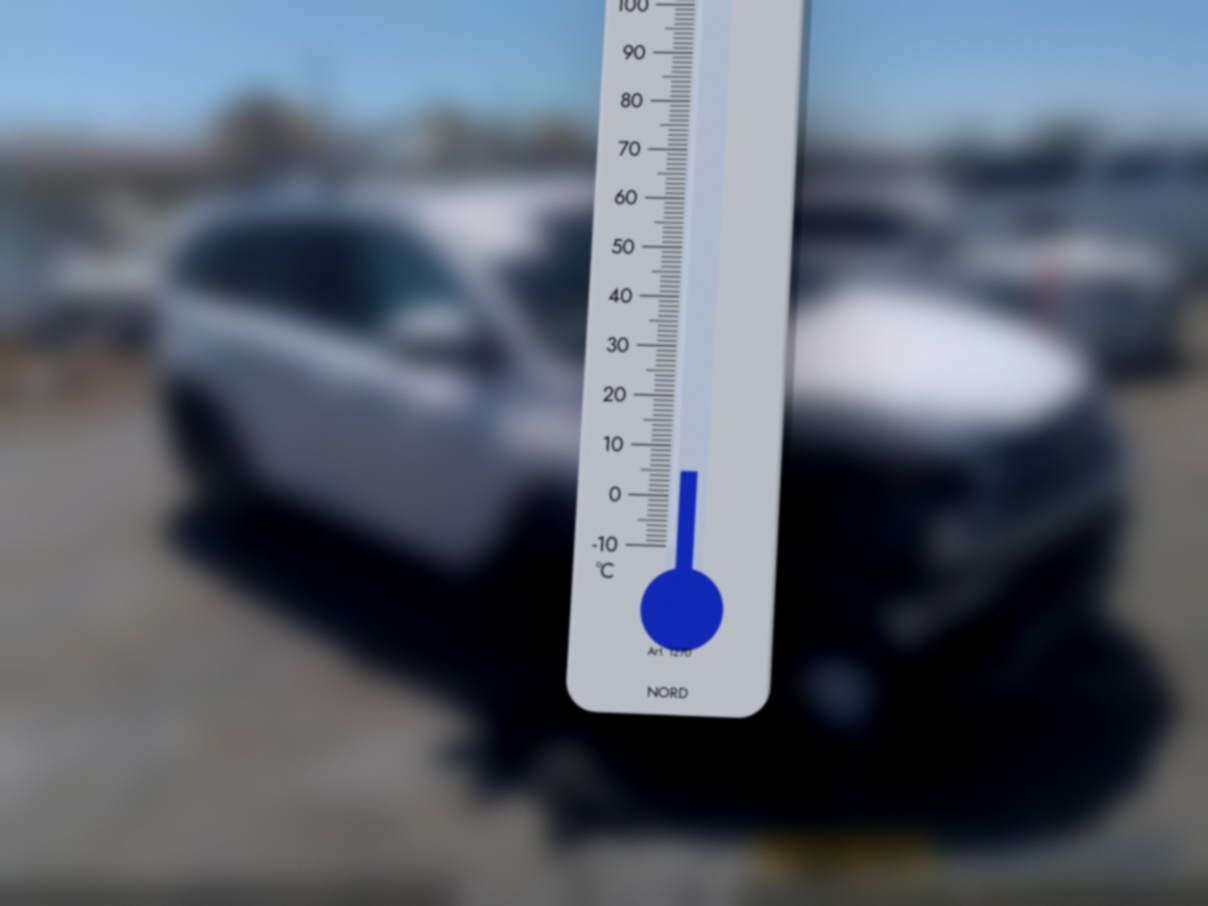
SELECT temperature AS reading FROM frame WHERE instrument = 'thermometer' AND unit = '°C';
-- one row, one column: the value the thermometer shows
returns 5 °C
